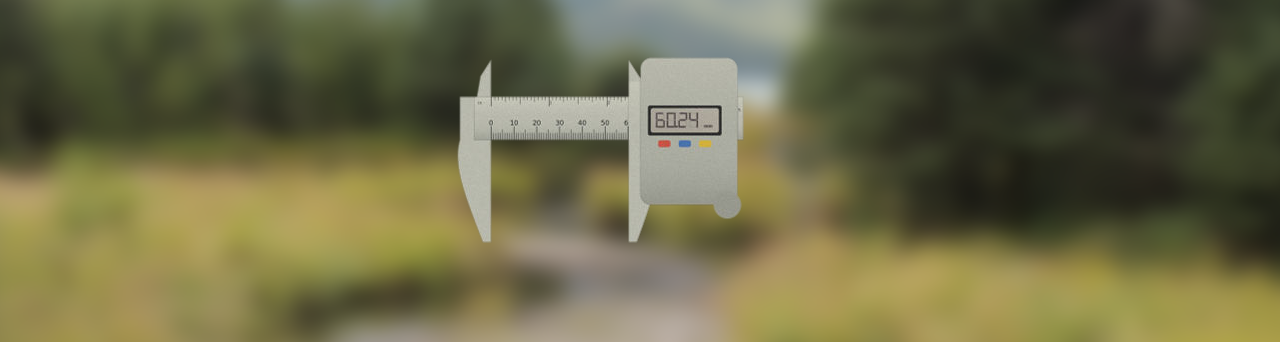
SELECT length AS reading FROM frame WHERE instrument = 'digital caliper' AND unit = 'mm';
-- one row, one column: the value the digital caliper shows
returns 60.24 mm
